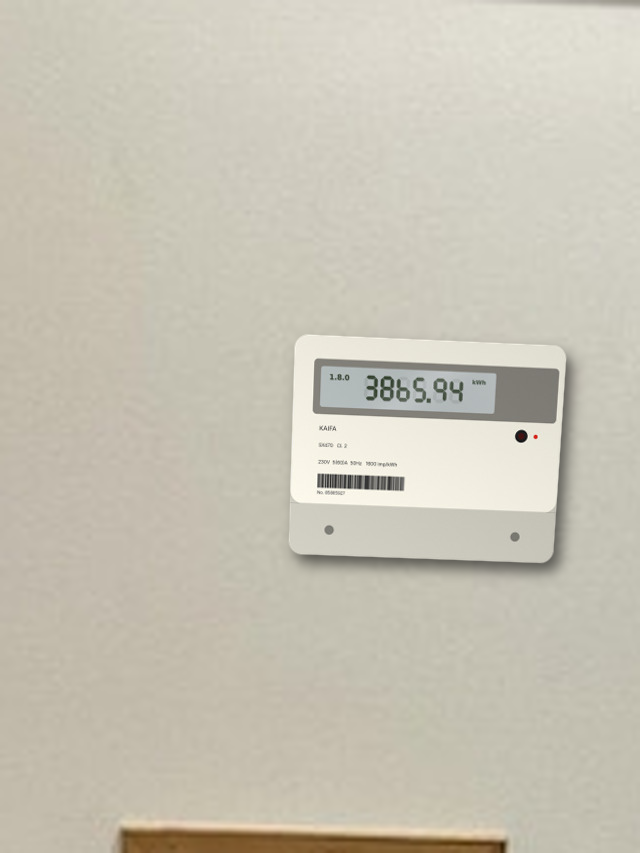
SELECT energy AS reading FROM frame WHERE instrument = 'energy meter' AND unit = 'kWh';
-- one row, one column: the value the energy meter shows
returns 3865.94 kWh
